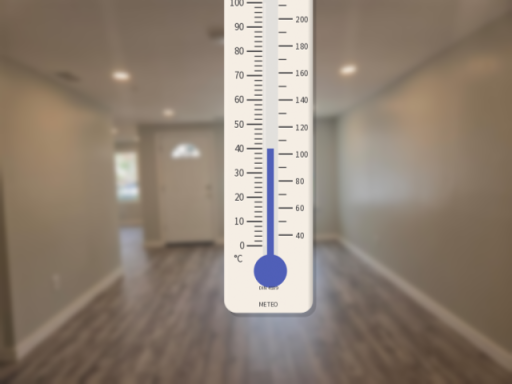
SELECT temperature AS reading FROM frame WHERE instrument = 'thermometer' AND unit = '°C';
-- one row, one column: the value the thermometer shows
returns 40 °C
